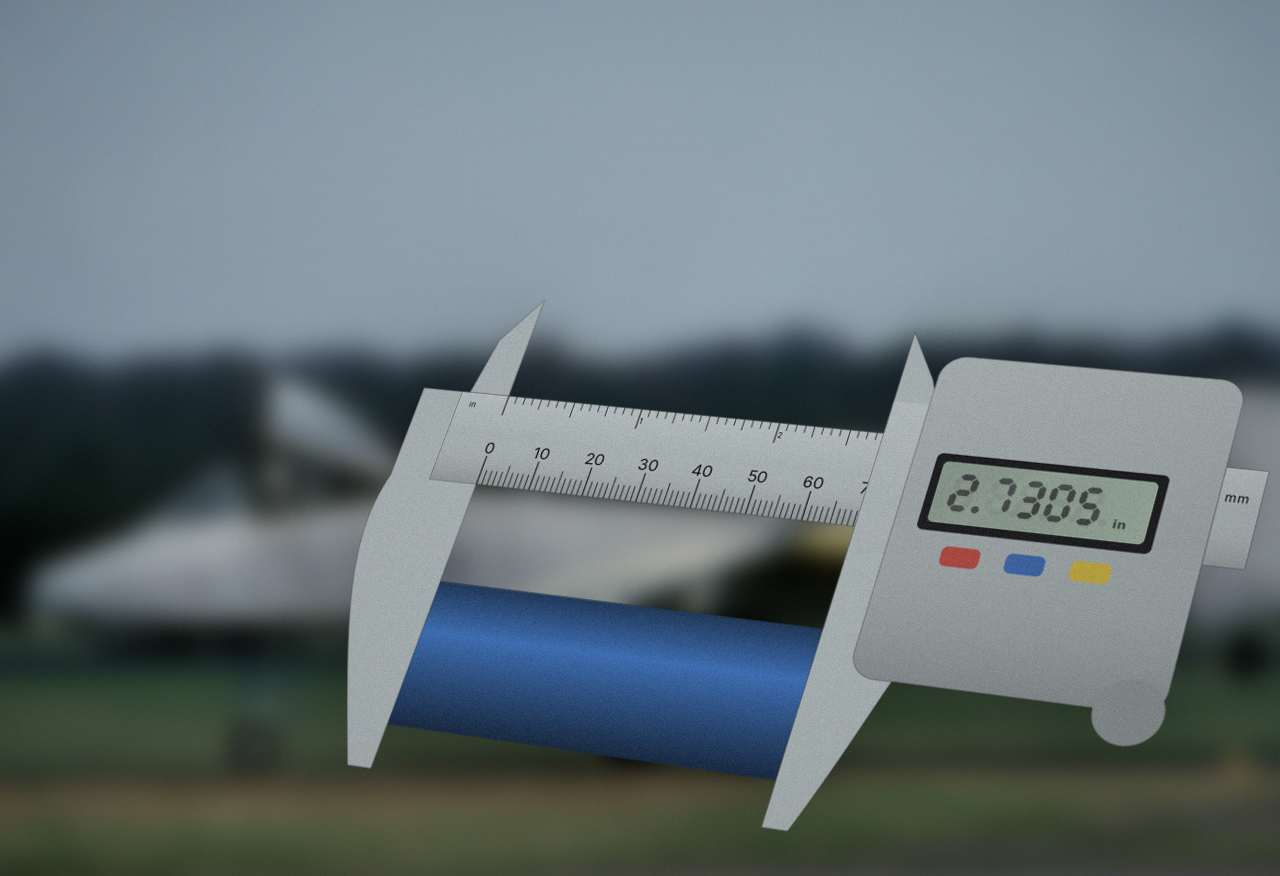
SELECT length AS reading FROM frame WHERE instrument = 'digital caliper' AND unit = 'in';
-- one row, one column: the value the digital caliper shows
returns 2.7305 in
